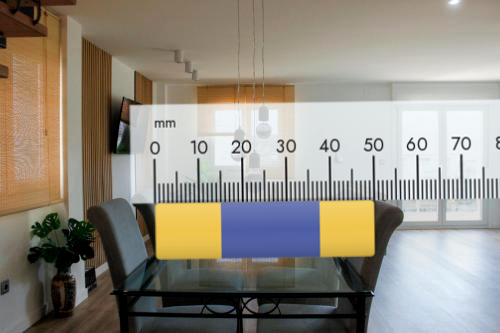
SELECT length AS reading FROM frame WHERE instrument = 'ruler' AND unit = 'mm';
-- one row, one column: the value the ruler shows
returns 50 mm
